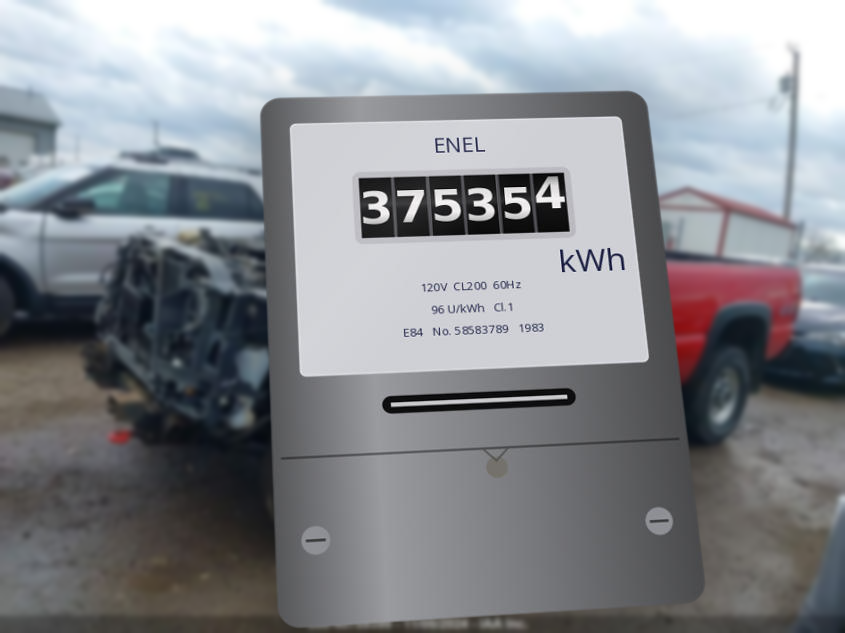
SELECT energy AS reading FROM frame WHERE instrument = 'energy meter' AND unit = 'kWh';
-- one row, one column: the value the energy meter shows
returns 375354 kWh
